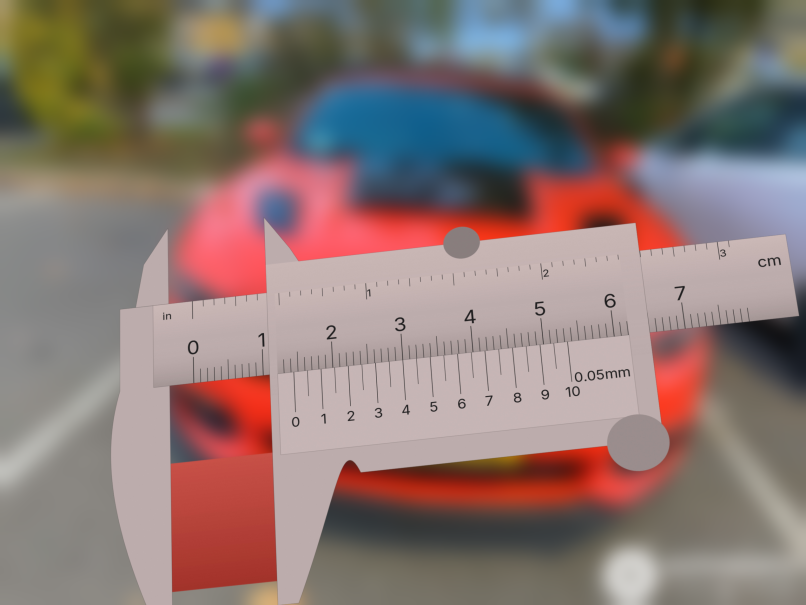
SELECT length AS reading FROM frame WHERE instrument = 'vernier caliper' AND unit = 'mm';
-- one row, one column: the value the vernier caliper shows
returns 14.4 mm
